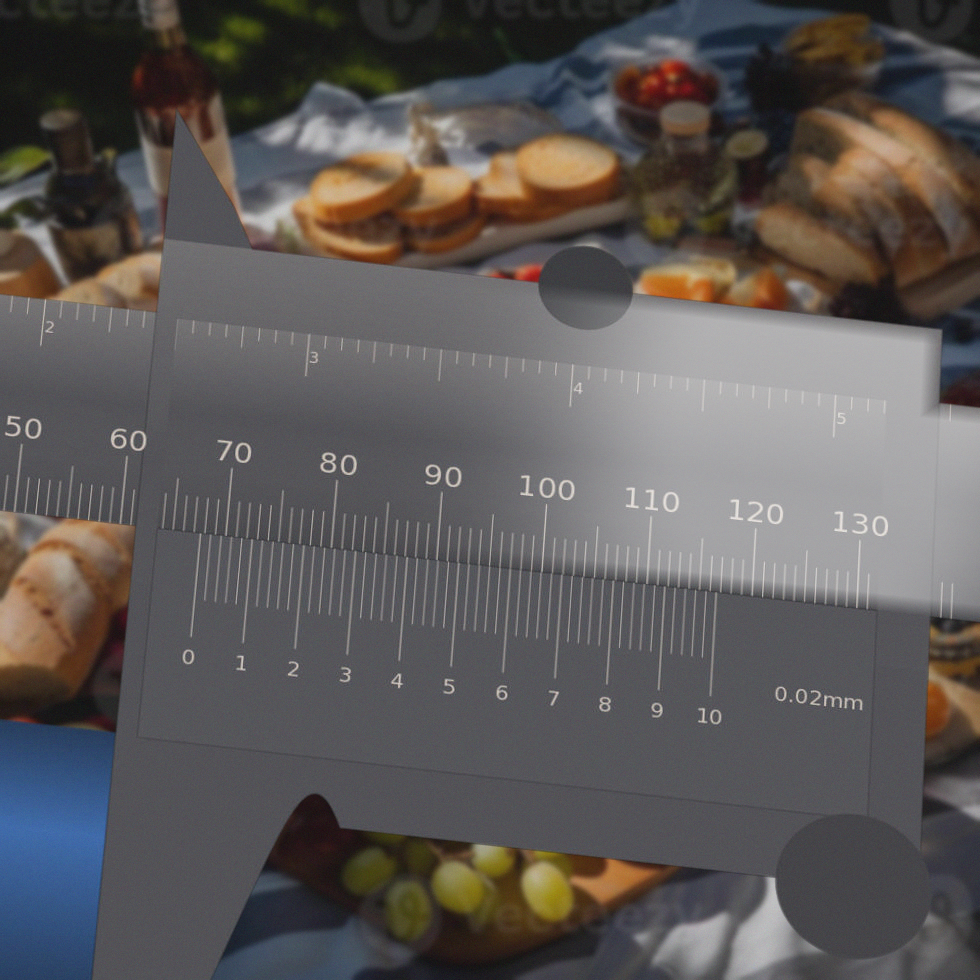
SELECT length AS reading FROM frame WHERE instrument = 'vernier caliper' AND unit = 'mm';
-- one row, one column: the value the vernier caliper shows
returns 67.6 mm
